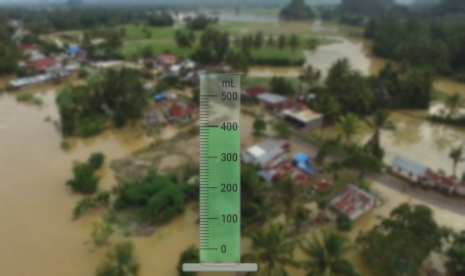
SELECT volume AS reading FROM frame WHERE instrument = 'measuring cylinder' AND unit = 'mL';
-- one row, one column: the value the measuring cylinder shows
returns 400 mL
